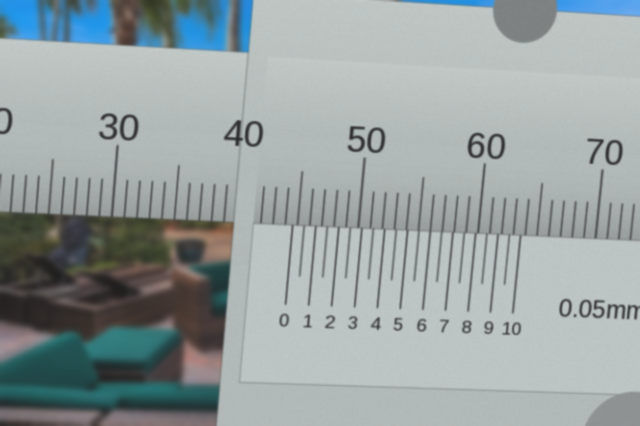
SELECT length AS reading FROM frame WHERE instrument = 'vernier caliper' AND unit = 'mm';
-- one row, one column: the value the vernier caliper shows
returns 44.6 mm
